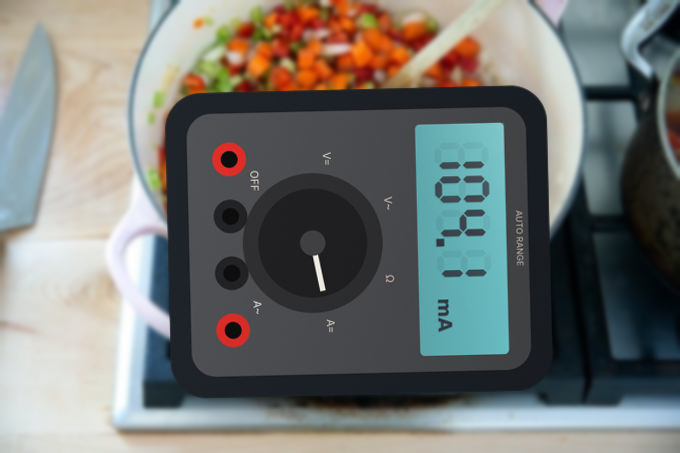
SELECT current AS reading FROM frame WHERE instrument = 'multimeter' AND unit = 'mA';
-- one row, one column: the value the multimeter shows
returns 104.1 mA
